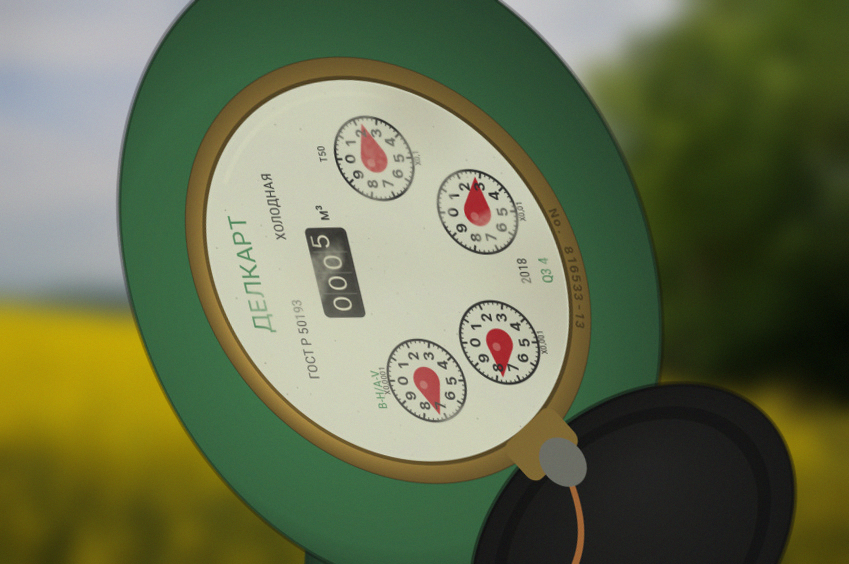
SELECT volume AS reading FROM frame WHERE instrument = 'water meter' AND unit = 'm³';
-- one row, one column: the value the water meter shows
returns 5.2277 m³
